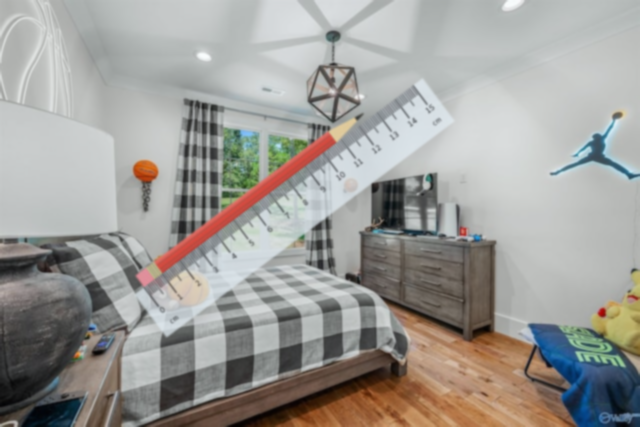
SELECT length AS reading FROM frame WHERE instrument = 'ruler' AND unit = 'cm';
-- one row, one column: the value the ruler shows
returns 12.5 cm
